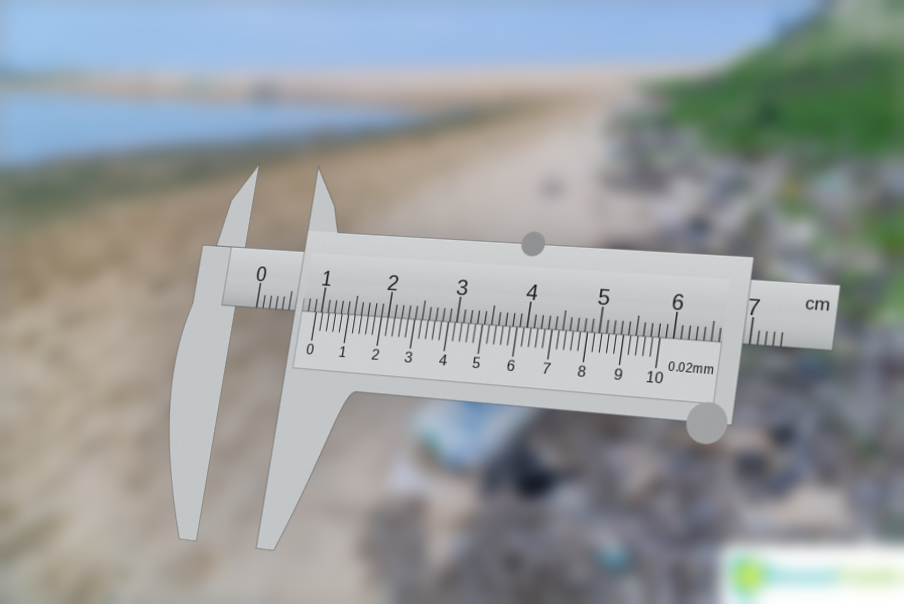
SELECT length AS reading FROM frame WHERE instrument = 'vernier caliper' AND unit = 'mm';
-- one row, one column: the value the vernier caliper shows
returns 9.2 mm
